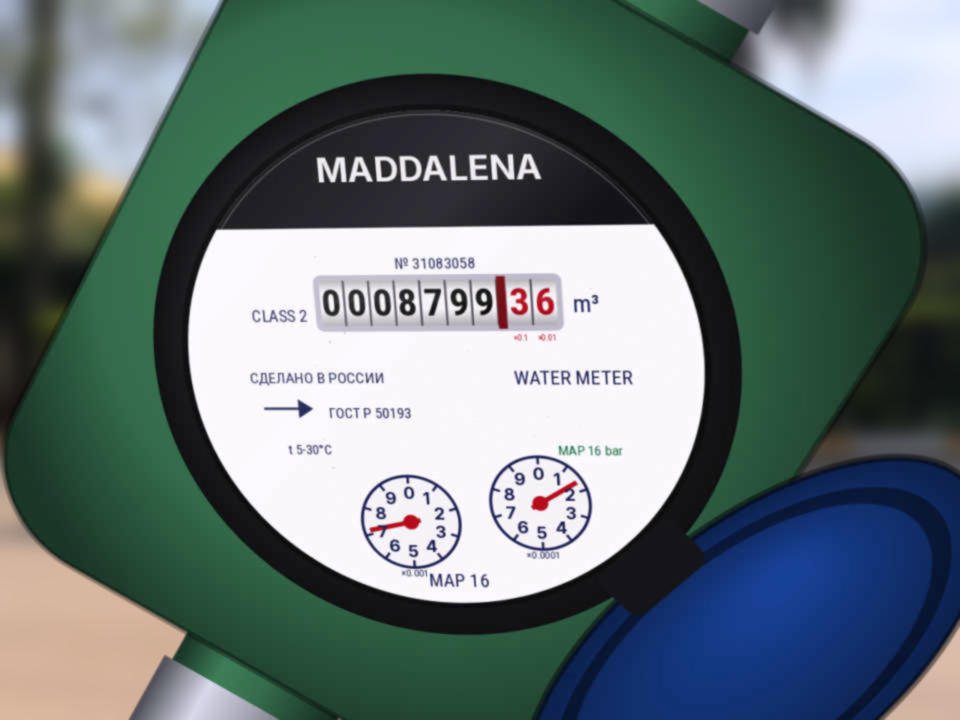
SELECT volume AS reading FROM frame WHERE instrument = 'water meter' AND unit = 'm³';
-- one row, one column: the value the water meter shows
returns 8799.3671 m³
